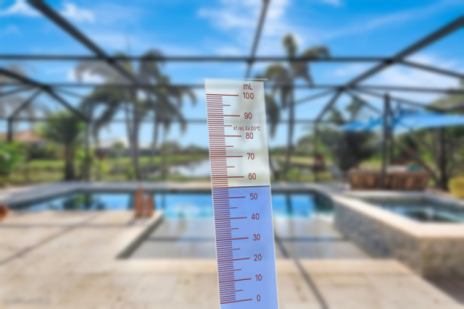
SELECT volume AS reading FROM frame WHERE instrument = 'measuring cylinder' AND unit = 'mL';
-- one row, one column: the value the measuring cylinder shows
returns 55 mL
